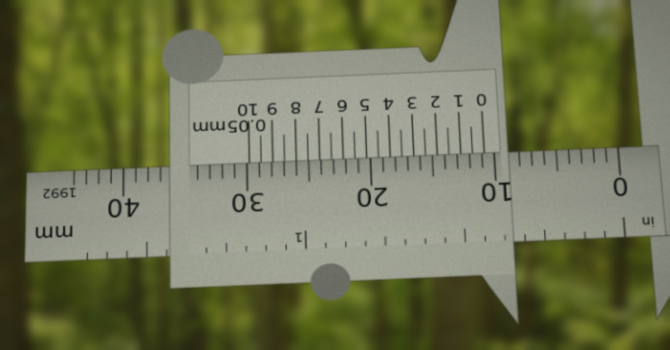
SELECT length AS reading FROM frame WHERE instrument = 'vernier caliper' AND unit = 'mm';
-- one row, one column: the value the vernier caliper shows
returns 10.8 mm
